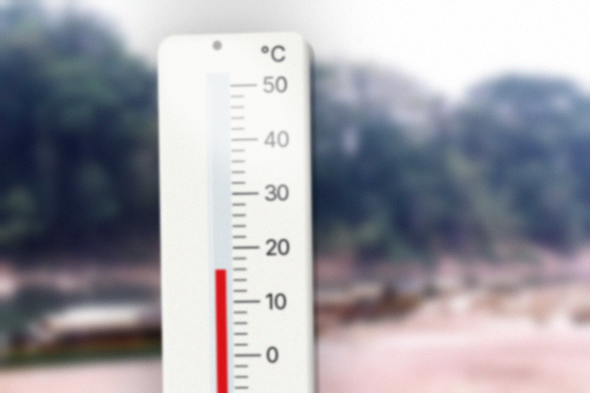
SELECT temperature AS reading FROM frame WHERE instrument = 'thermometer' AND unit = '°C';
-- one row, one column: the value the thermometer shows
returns 16 °C
